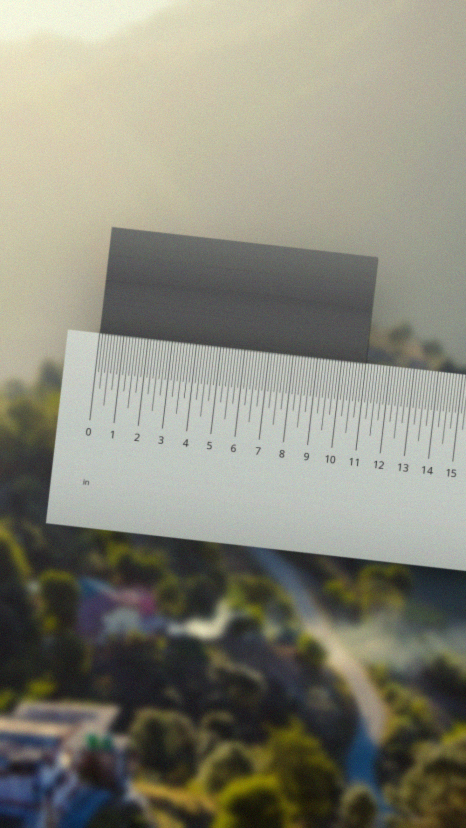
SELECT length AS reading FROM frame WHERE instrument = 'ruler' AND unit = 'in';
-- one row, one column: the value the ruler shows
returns 11 in
